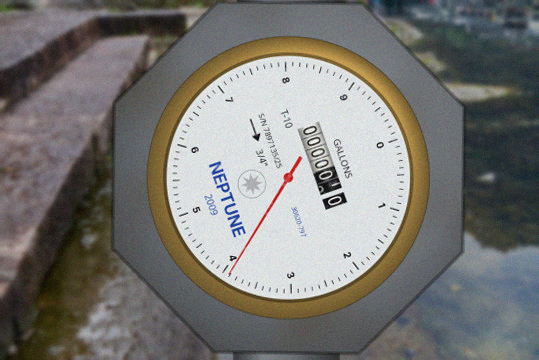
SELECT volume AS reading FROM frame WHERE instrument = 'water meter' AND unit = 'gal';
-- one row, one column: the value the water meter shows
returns 13.9 gal
